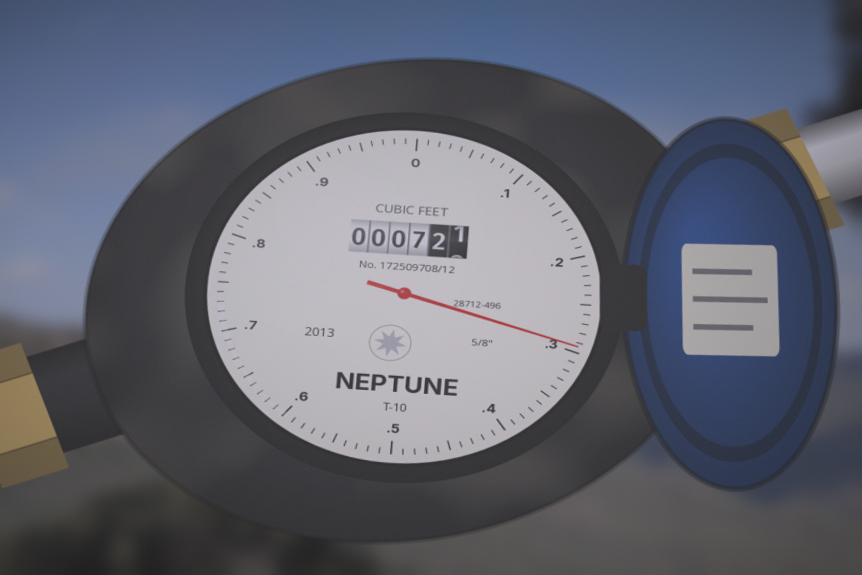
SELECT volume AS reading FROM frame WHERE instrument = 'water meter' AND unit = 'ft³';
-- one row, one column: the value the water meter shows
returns 721.29 ft³
